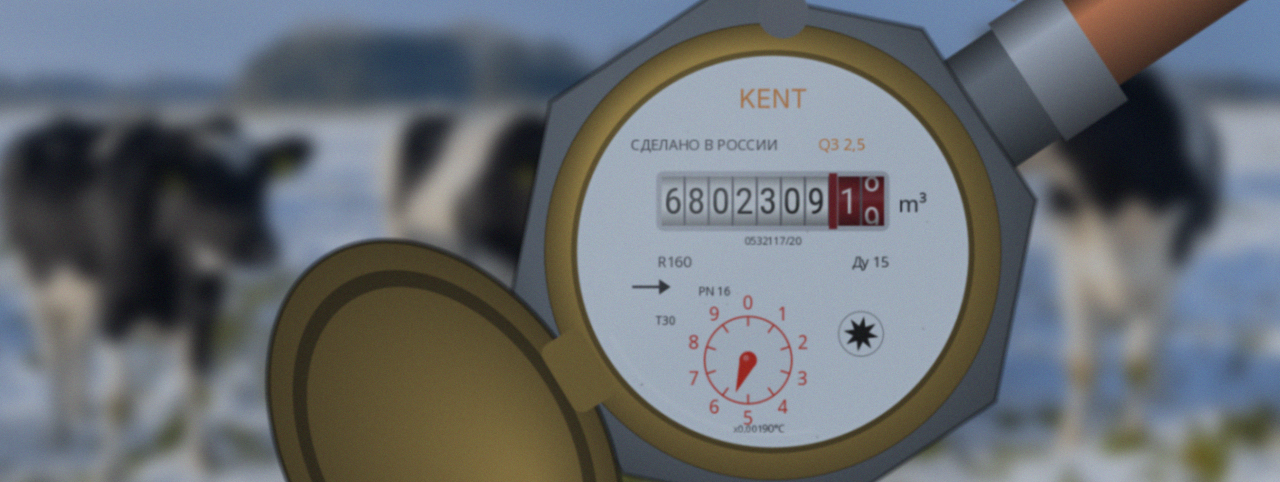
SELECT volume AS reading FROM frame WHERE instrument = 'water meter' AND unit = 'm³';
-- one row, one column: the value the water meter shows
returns 6802309.185 m³
